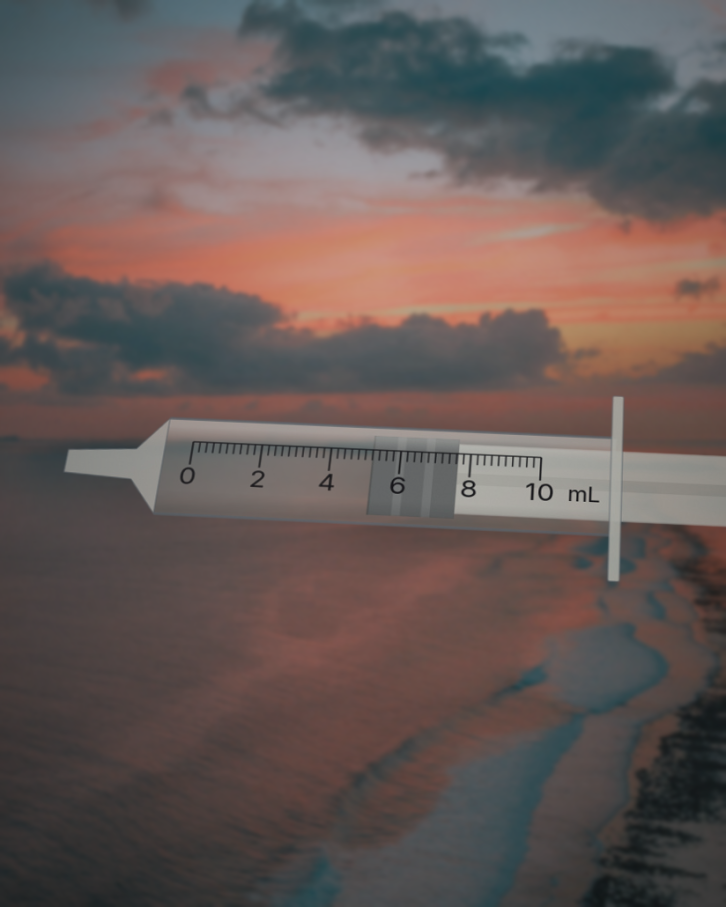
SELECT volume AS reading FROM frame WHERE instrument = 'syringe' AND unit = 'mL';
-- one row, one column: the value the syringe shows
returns 5.2 mL
